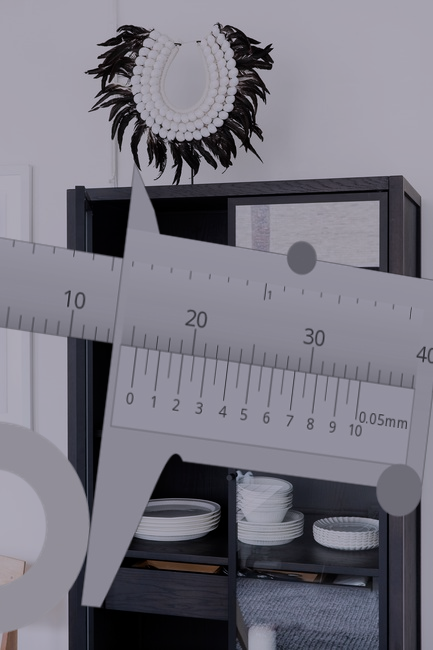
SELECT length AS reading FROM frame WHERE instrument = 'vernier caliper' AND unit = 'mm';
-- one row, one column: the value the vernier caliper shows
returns 15.4 mm
